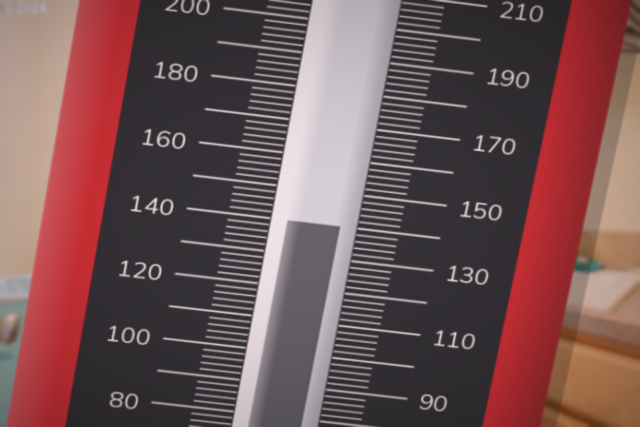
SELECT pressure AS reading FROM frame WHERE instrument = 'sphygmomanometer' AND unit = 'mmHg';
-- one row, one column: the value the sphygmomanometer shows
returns 140 mmHg
